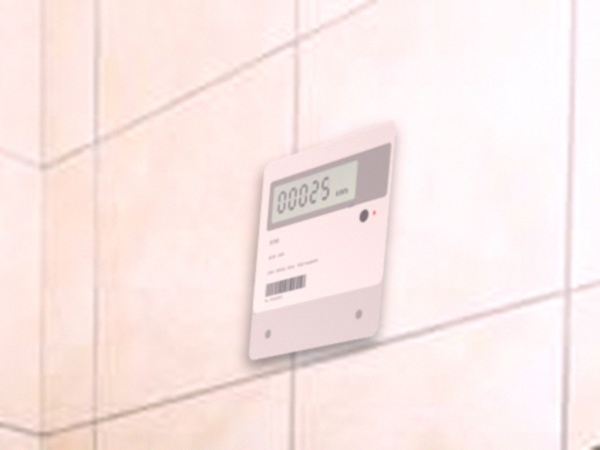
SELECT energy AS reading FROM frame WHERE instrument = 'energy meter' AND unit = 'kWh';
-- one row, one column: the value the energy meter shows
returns 25 kWh
